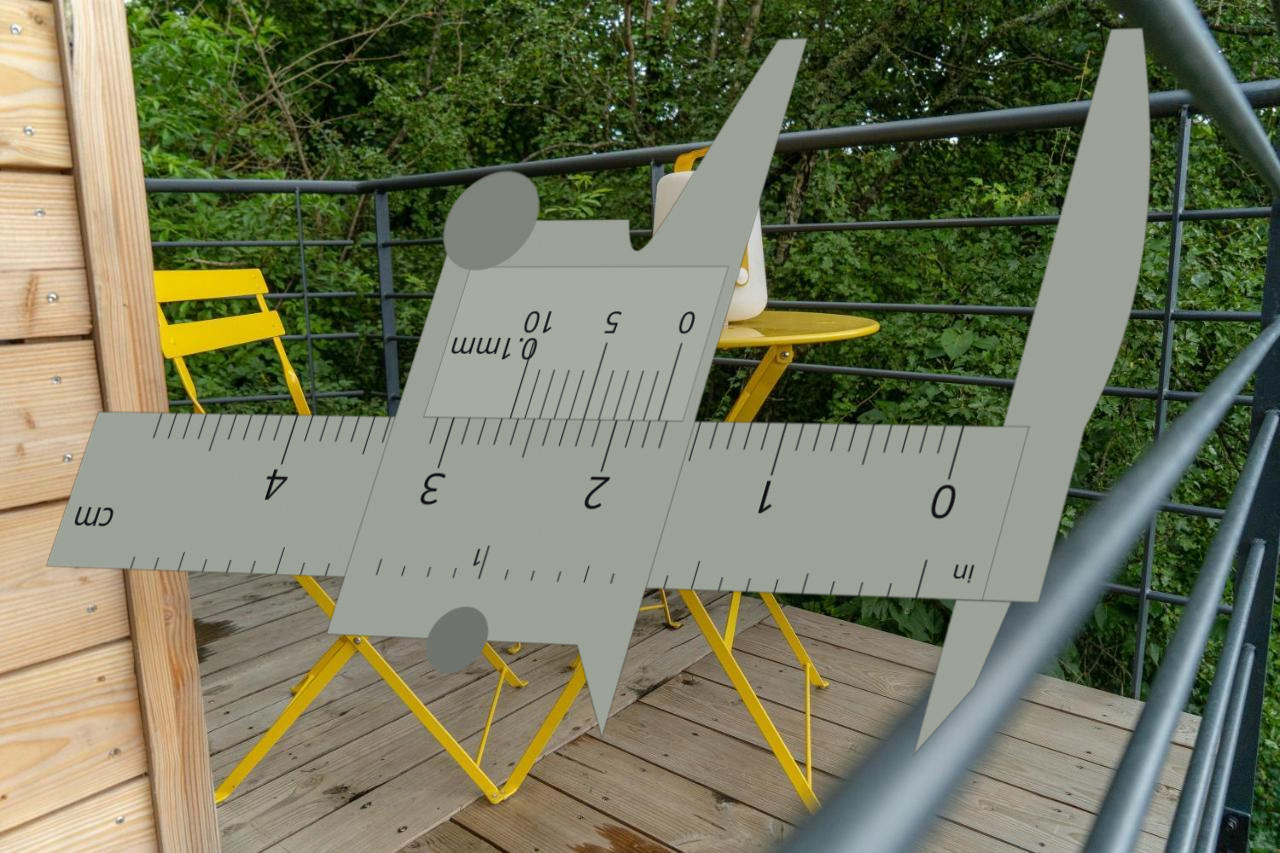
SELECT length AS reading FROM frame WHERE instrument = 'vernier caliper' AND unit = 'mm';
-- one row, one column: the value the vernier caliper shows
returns 17.5 mm
